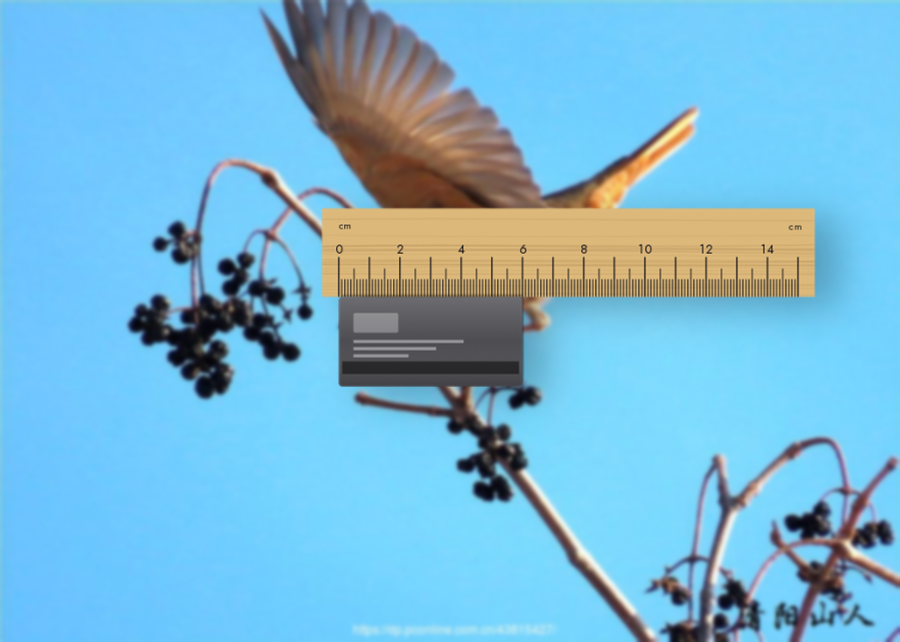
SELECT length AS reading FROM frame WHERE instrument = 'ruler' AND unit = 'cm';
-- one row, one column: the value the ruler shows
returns 6 cm
